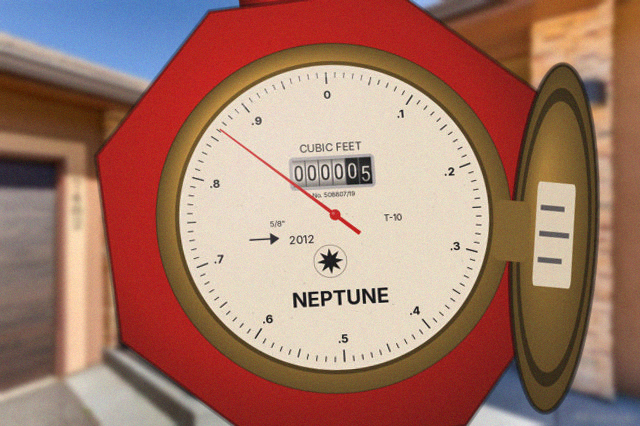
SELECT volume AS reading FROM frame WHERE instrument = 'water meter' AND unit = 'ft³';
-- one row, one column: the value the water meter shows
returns 4.86 ft³
